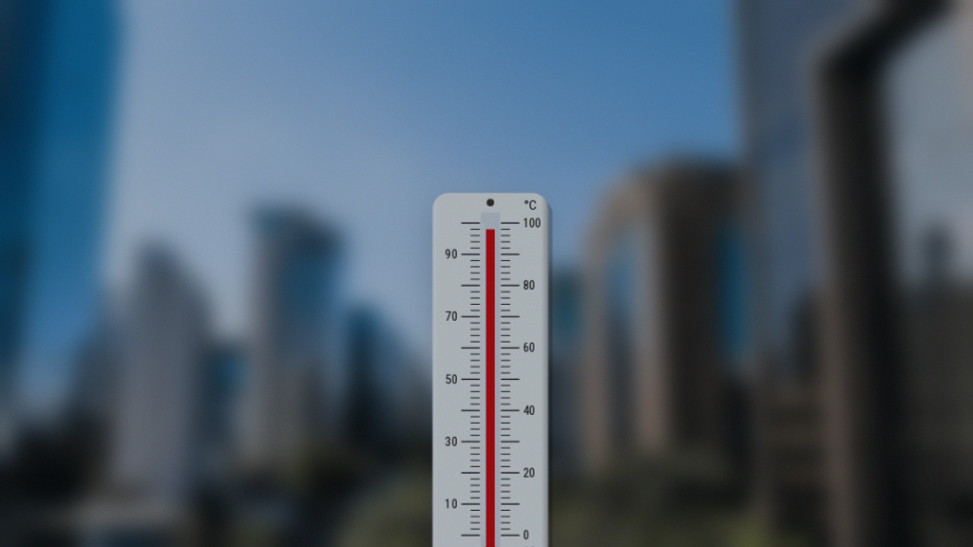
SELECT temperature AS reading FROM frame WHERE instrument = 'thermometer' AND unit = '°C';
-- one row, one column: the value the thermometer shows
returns 98 °C
